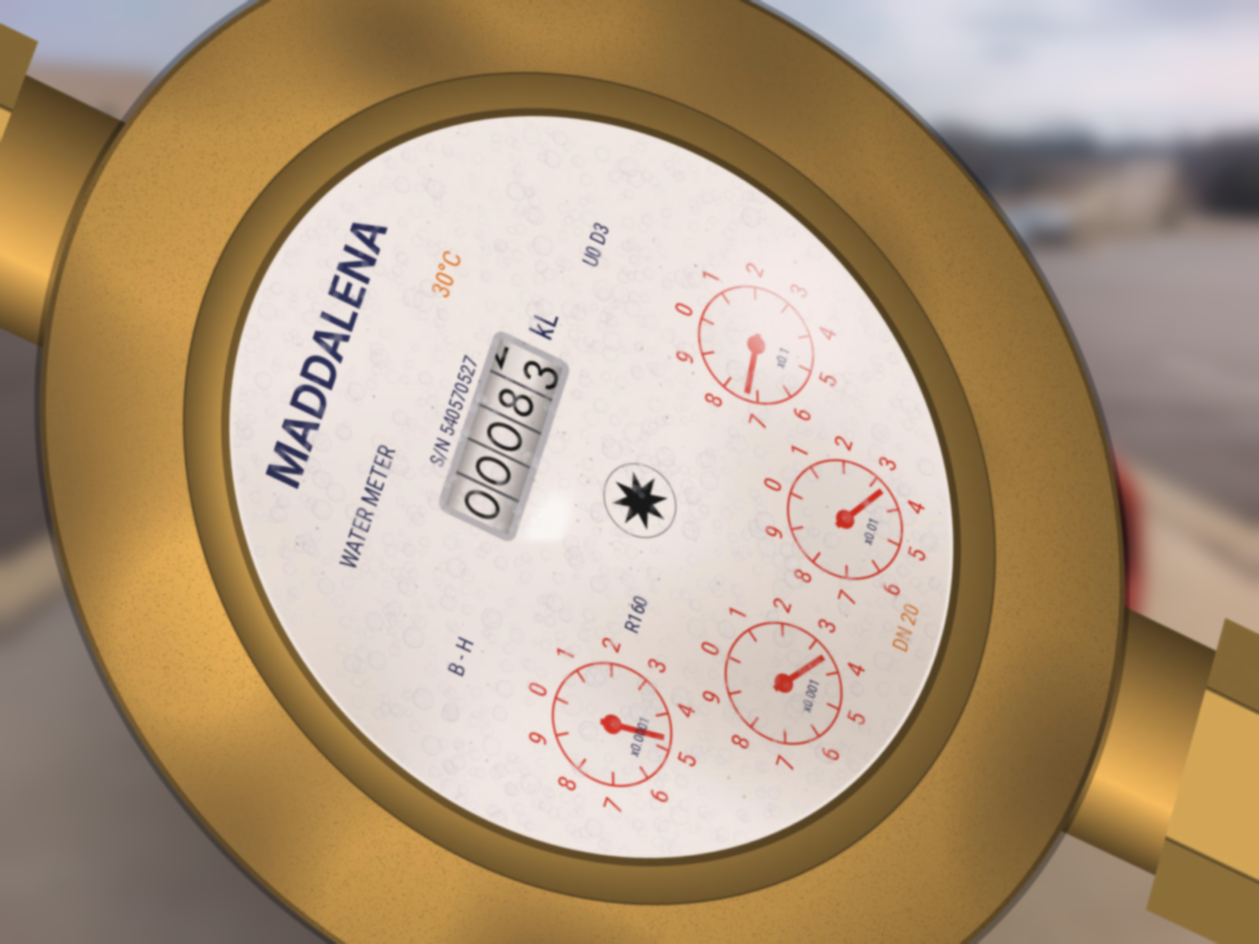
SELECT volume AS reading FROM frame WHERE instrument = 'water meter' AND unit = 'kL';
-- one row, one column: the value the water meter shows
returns 82.7334 kL
